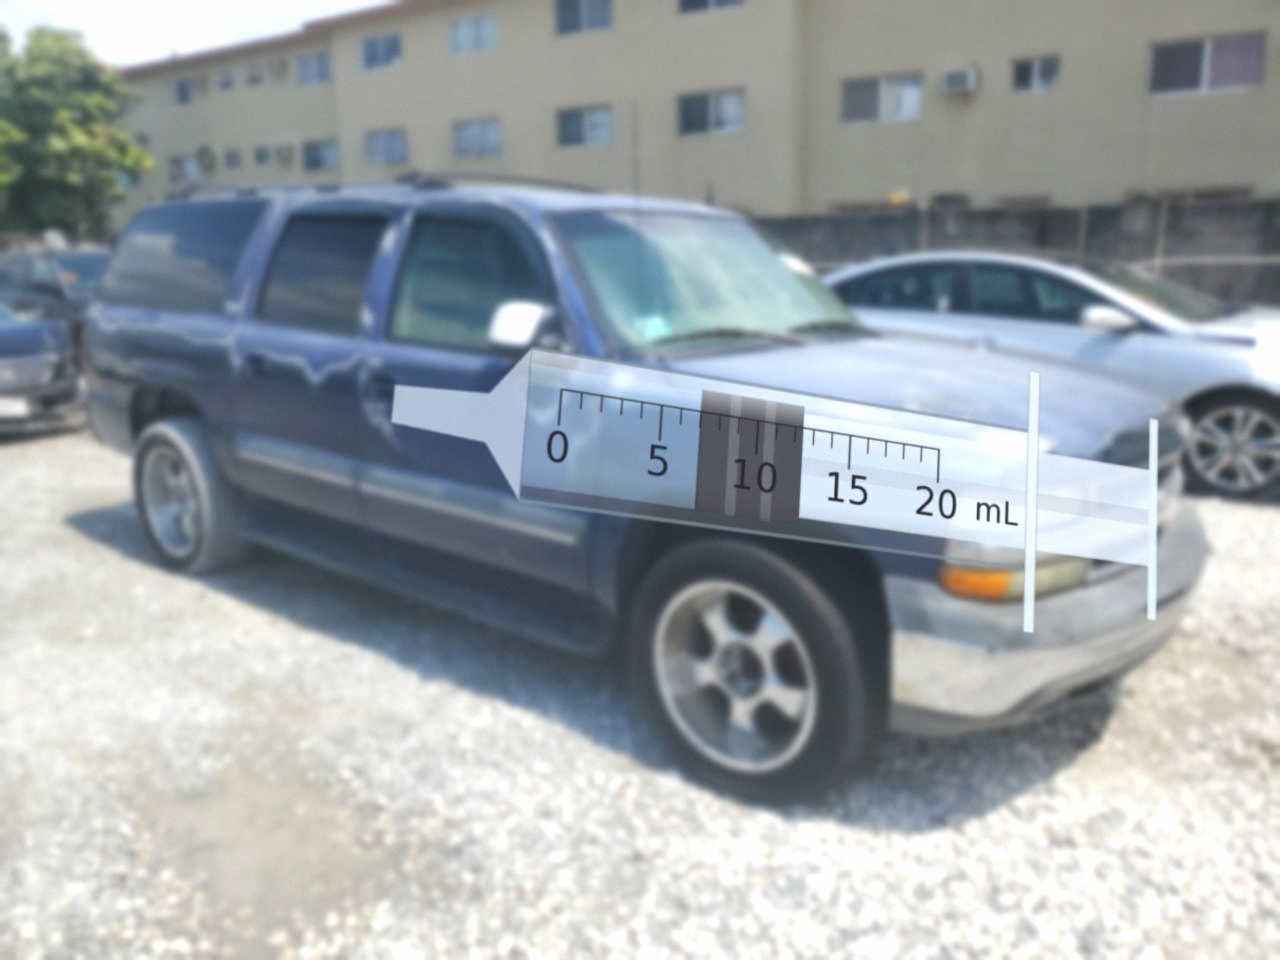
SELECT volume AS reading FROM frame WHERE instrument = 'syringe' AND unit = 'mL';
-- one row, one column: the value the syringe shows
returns 7 mL
